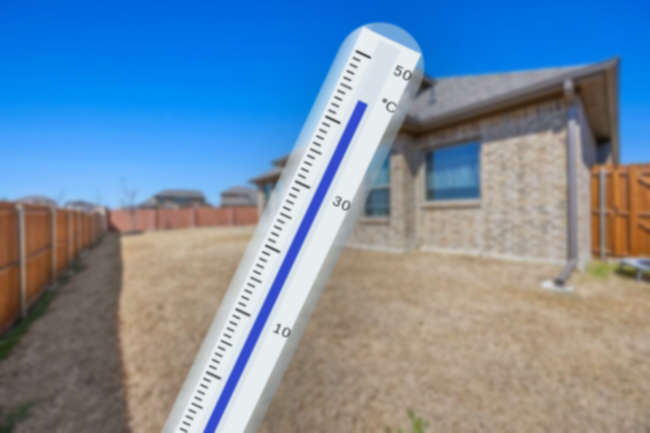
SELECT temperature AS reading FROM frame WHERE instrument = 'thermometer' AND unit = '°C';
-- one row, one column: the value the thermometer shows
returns 44 °C
